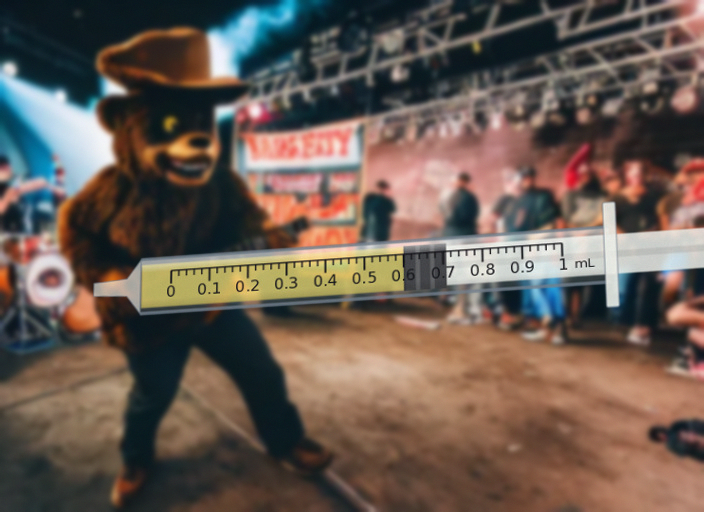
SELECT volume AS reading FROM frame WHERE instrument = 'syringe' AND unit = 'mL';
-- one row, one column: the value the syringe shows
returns 0.6 mL
